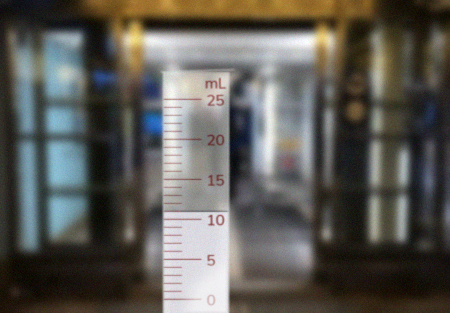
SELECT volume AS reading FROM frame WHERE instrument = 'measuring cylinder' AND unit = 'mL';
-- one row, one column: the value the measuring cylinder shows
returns 11 mL
